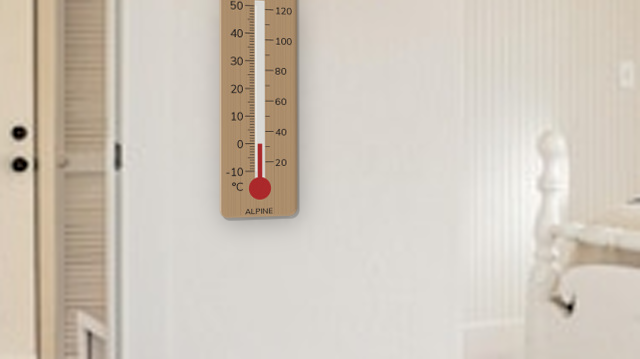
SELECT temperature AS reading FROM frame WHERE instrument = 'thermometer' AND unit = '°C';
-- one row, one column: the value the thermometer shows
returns 0 °C
